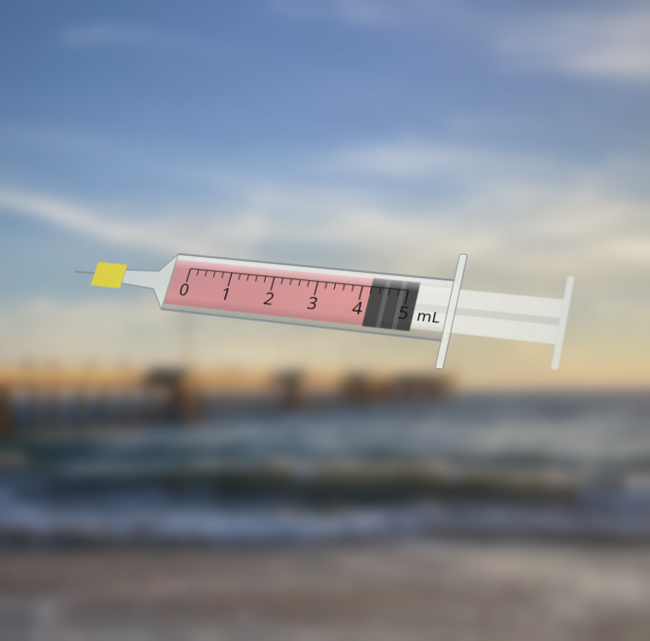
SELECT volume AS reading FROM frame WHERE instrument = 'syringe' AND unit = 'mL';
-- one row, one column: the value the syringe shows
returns 4.2 mL
